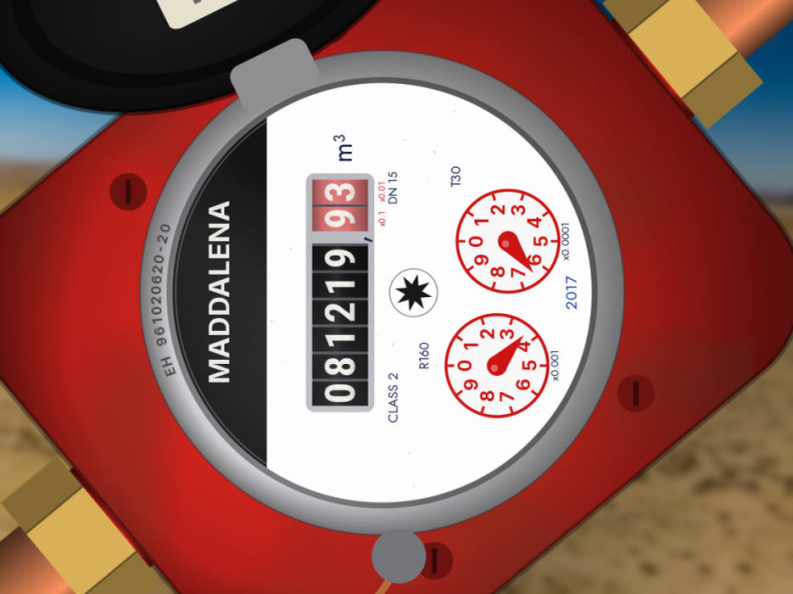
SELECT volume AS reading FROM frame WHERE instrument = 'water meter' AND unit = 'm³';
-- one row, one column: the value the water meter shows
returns 81219.9336 m³
